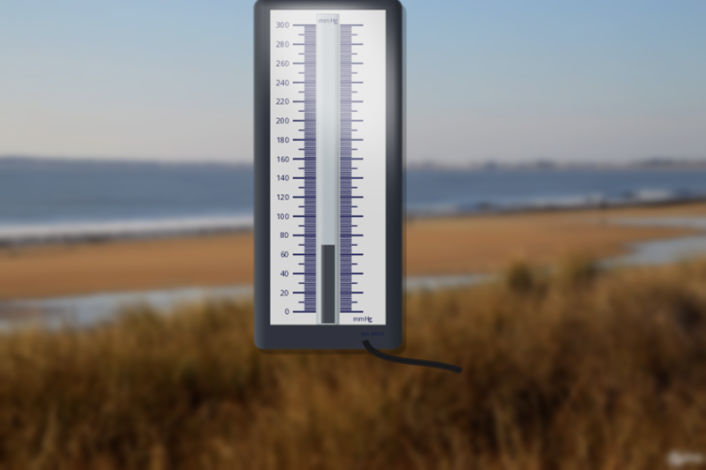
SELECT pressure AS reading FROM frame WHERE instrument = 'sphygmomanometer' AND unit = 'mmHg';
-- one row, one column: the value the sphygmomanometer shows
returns 70 mmHg
